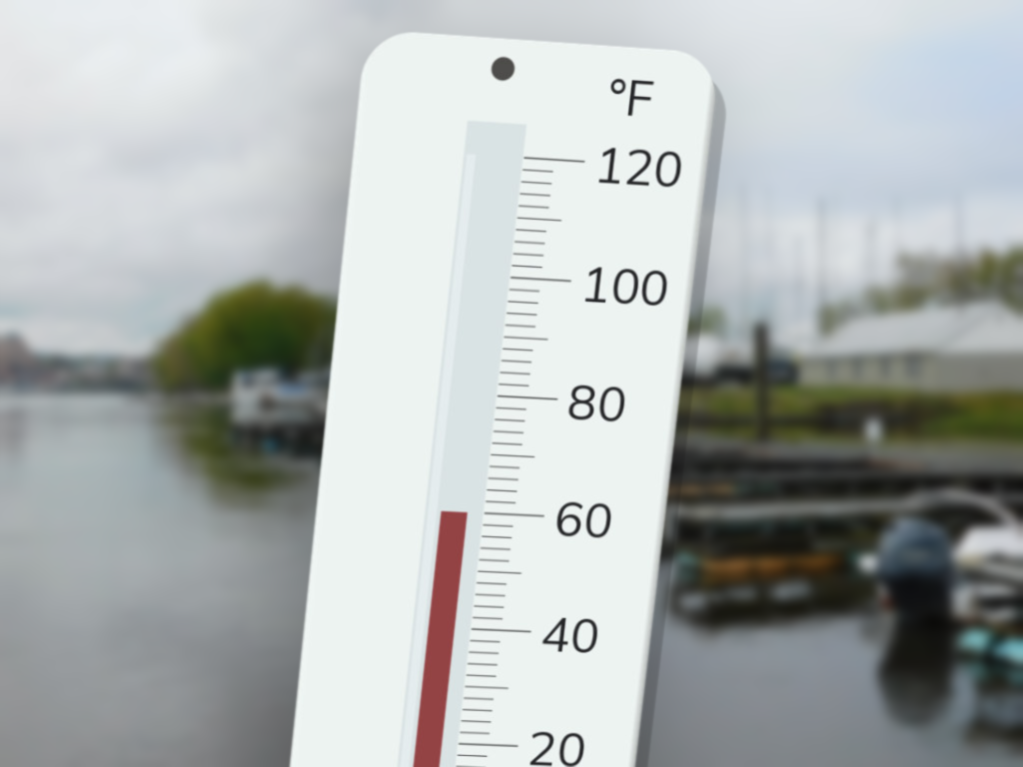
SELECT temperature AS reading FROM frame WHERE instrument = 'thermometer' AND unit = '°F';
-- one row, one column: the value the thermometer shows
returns 60 °F
